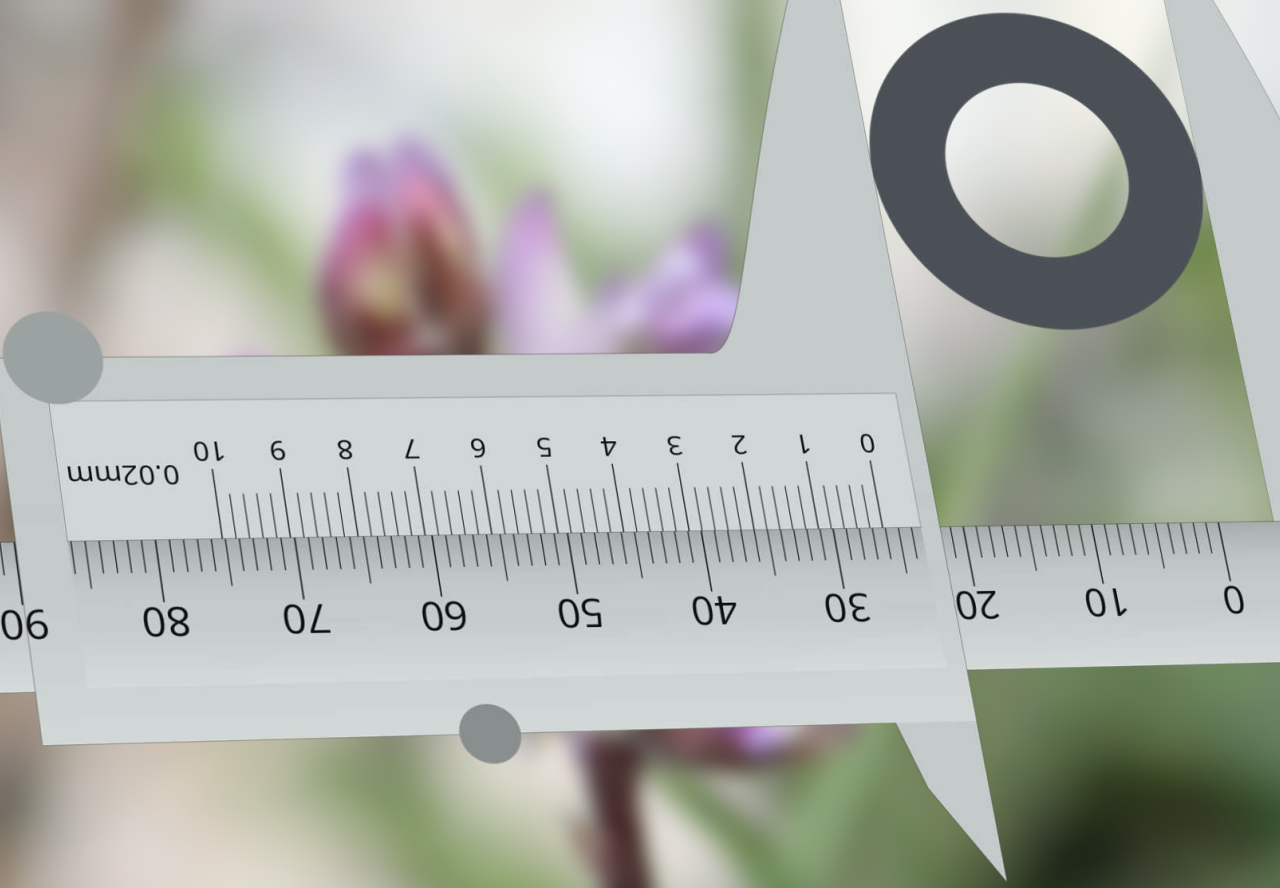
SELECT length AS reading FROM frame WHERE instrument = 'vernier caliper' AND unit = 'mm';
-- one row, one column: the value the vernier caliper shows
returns 26.2 mm
